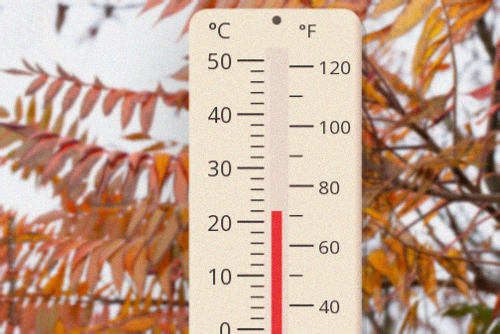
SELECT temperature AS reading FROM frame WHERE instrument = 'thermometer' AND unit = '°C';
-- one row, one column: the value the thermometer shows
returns 22 °C
